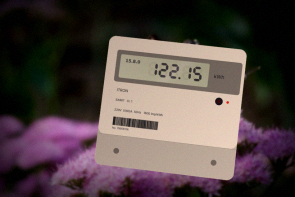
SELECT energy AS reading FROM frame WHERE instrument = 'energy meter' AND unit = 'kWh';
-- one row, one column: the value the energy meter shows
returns 122.15 kWh
